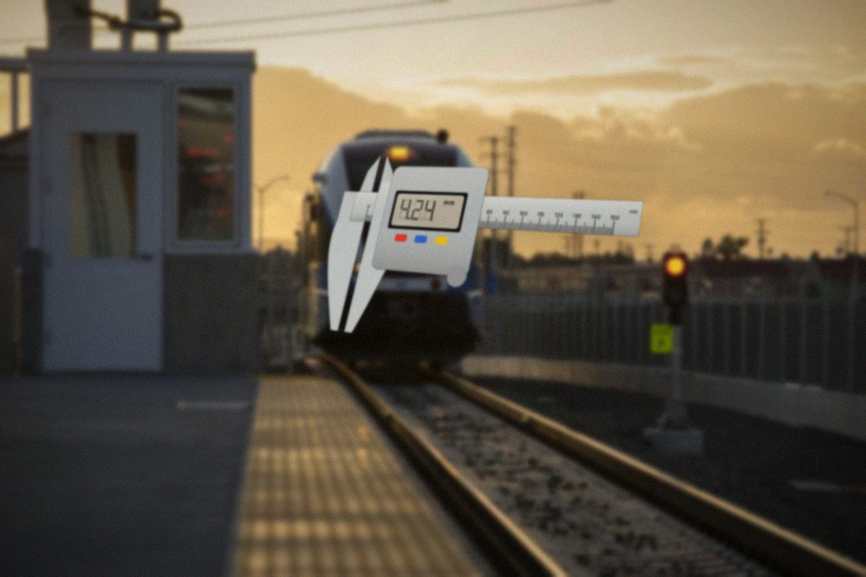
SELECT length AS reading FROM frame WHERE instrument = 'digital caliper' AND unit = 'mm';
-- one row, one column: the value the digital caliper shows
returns 4.24 mm
